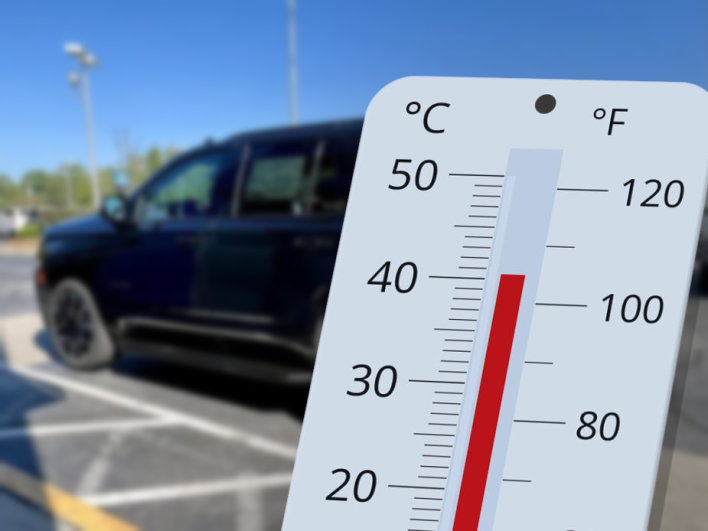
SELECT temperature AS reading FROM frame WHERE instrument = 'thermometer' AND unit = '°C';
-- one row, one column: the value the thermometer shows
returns 40.5 °C
